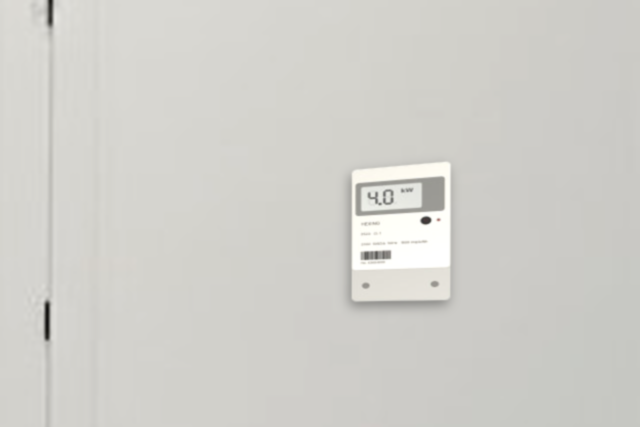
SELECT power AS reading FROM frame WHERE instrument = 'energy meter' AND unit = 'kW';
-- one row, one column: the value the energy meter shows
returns 4.0 kW
